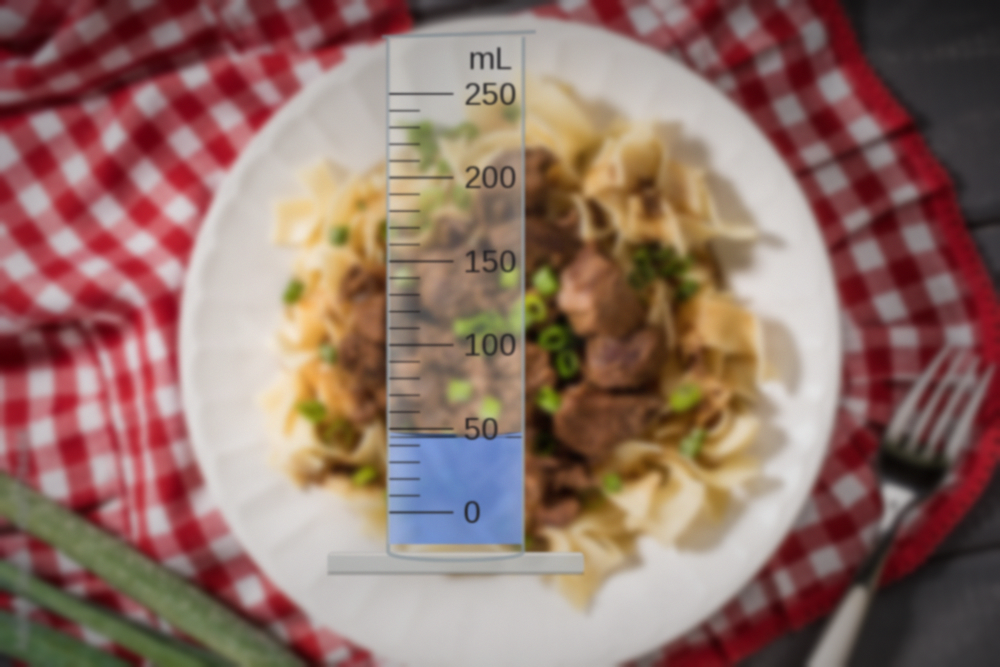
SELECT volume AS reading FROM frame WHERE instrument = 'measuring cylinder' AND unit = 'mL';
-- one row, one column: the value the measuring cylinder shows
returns 45 mL
